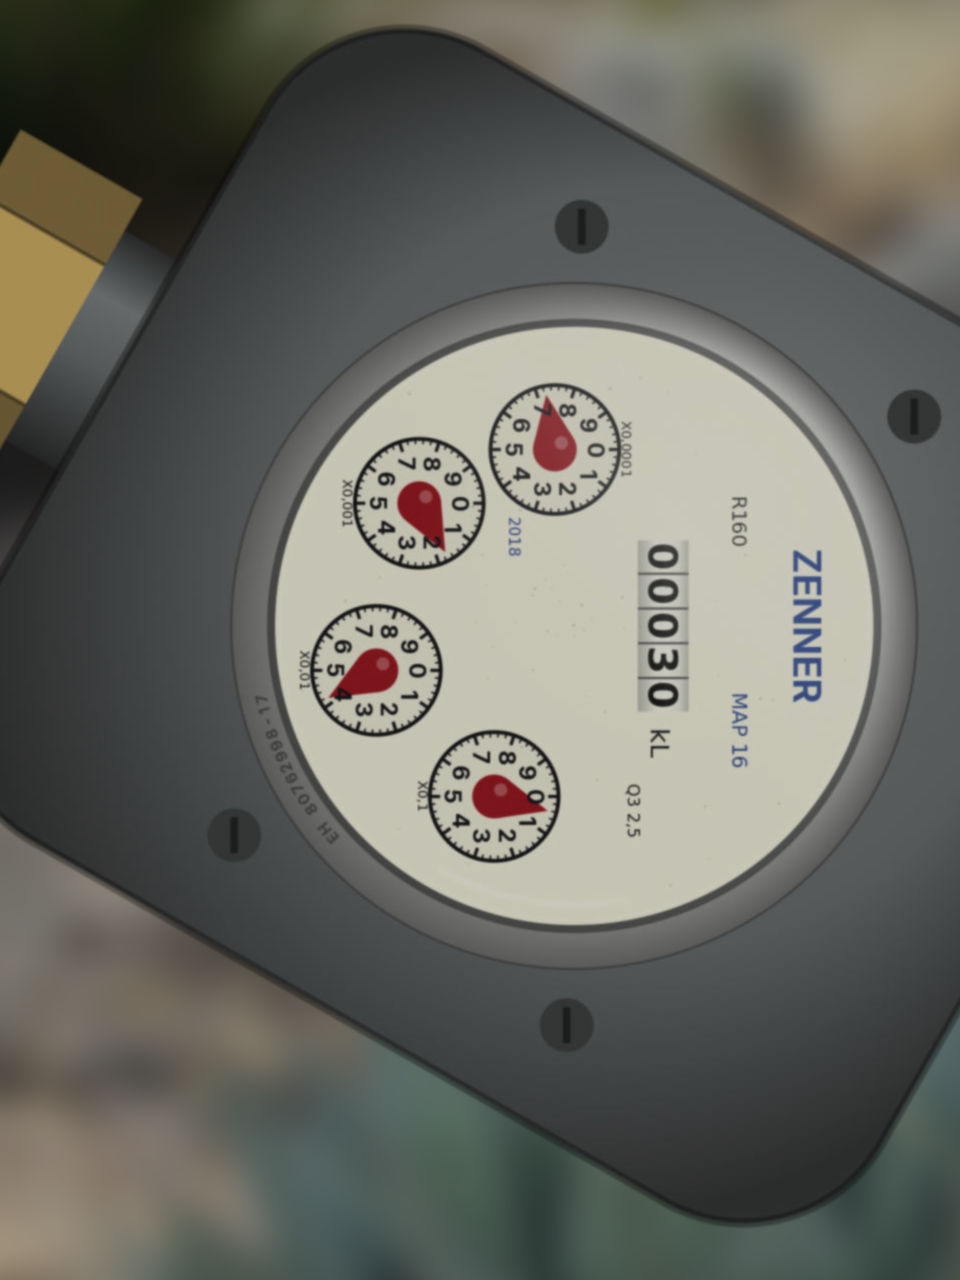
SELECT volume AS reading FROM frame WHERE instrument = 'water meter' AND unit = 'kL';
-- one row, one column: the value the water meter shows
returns 30.0417 kL
